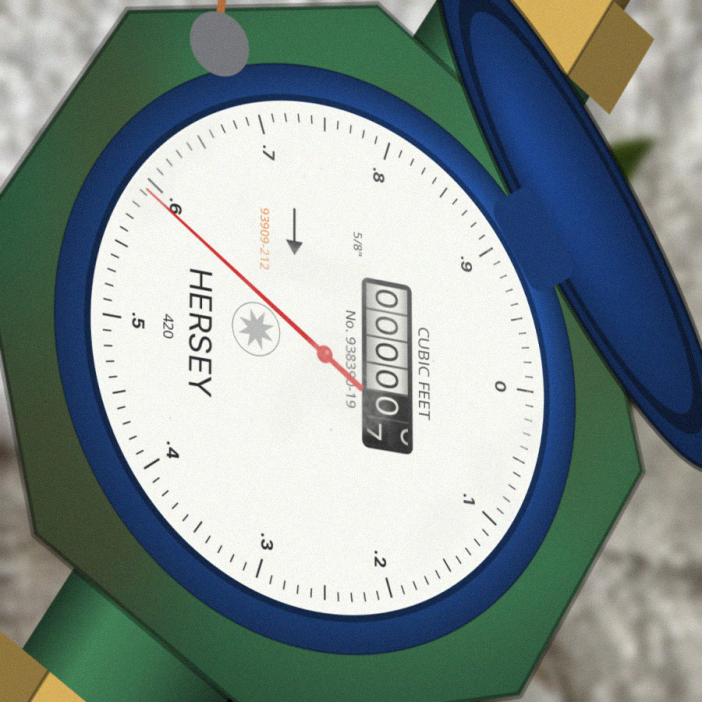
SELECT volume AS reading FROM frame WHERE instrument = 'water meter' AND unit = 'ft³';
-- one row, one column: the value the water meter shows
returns 6.59 ft³
